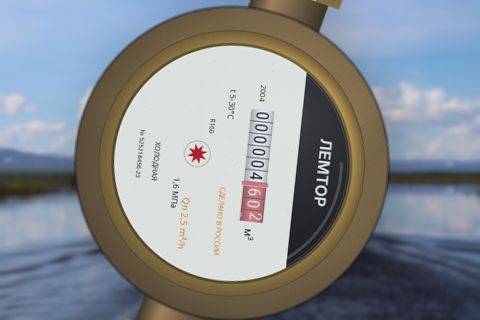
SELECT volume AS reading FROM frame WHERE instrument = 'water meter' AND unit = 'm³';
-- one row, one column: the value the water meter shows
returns 4.602 m³
